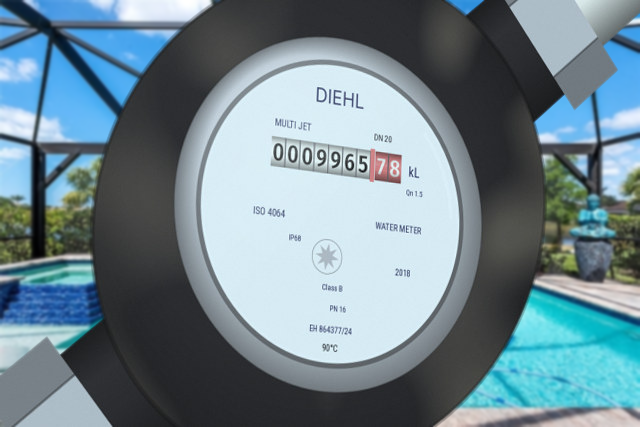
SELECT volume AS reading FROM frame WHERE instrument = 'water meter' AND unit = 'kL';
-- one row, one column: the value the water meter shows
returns 9965.78 kL
